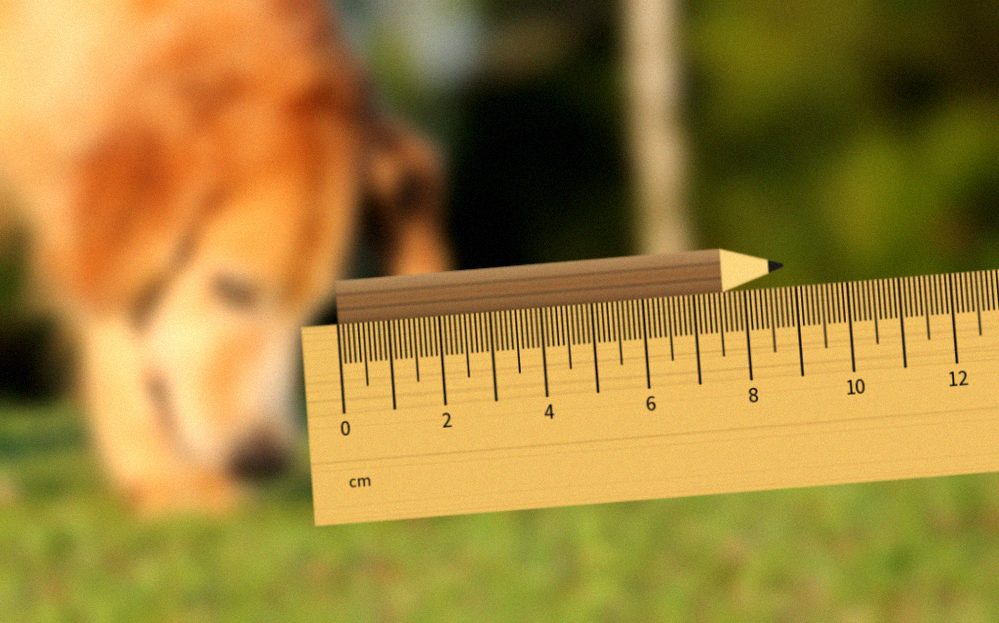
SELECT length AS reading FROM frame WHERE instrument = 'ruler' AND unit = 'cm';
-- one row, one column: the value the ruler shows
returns 8.8 cm
